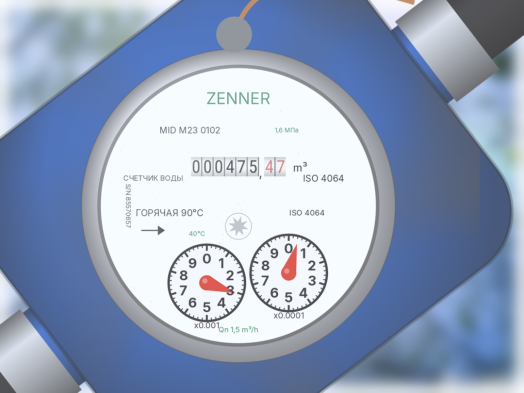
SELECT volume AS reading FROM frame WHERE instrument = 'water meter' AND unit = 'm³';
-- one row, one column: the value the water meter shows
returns 475.4730 m³
